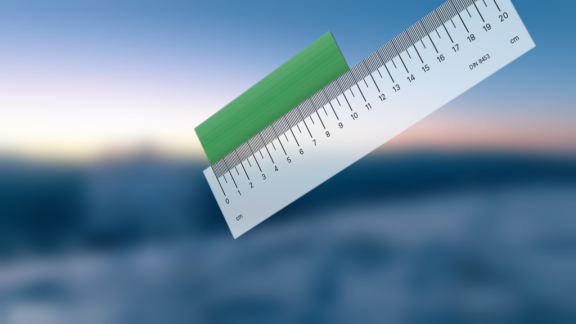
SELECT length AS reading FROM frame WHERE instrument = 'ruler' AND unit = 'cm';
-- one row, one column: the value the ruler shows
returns 11 cm
